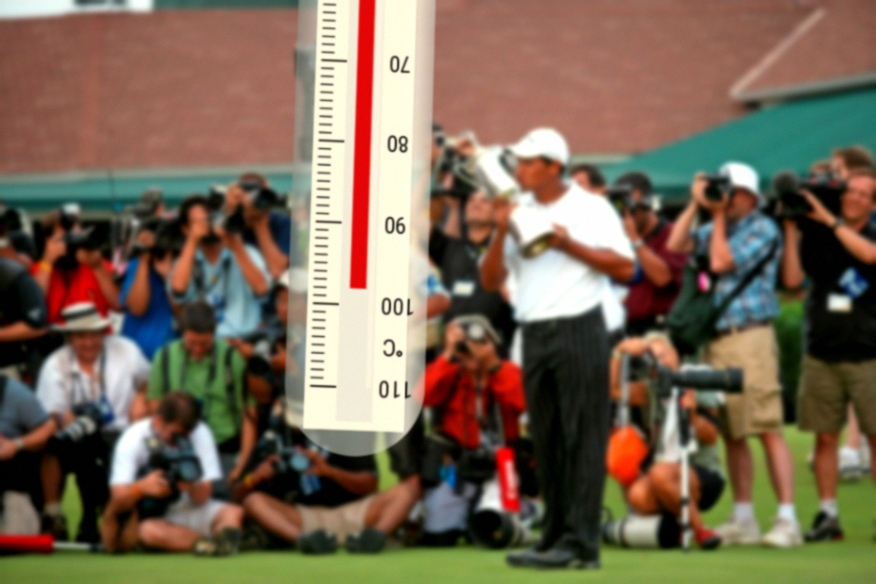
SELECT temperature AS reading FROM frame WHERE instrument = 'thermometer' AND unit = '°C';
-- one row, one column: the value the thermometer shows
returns 98 °C
